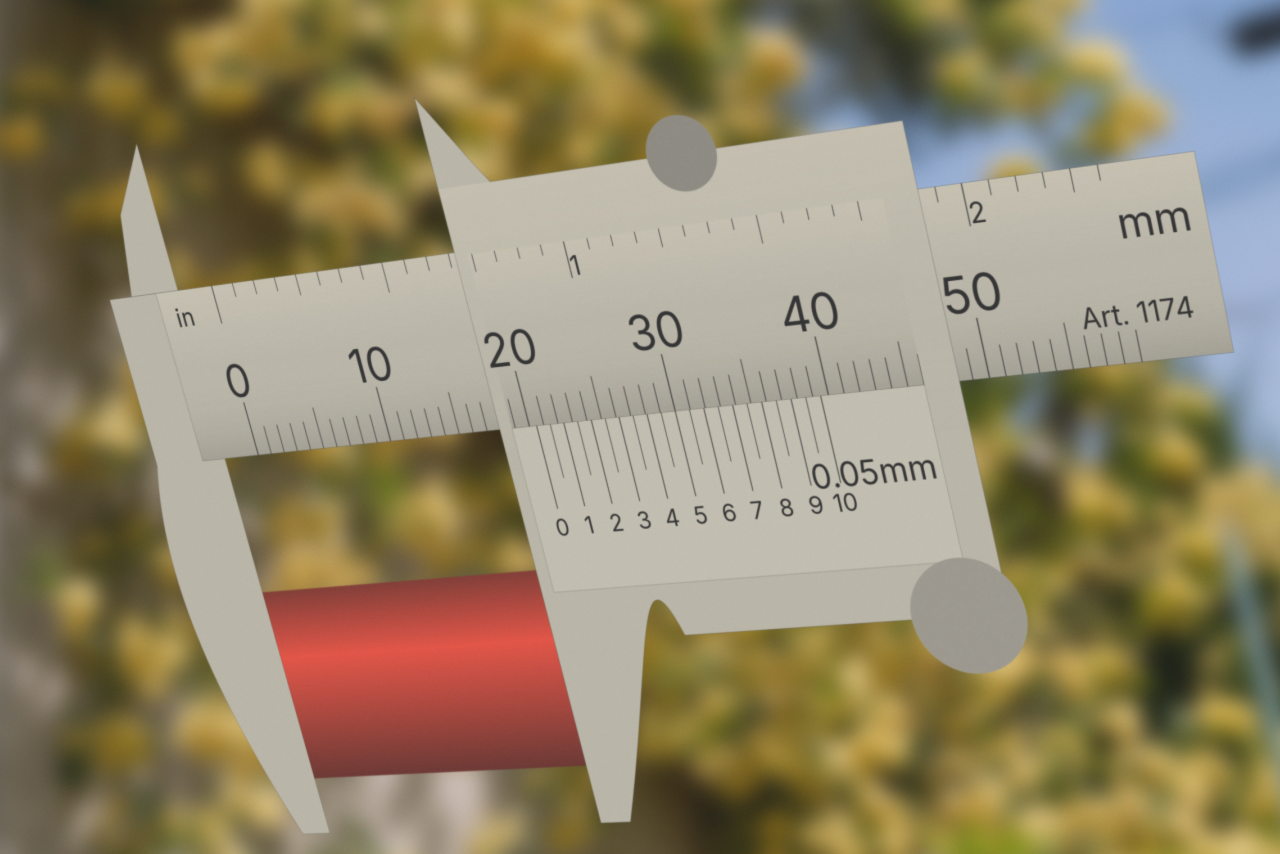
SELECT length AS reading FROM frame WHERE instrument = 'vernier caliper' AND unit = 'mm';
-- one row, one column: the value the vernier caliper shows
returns 20.5 mm
